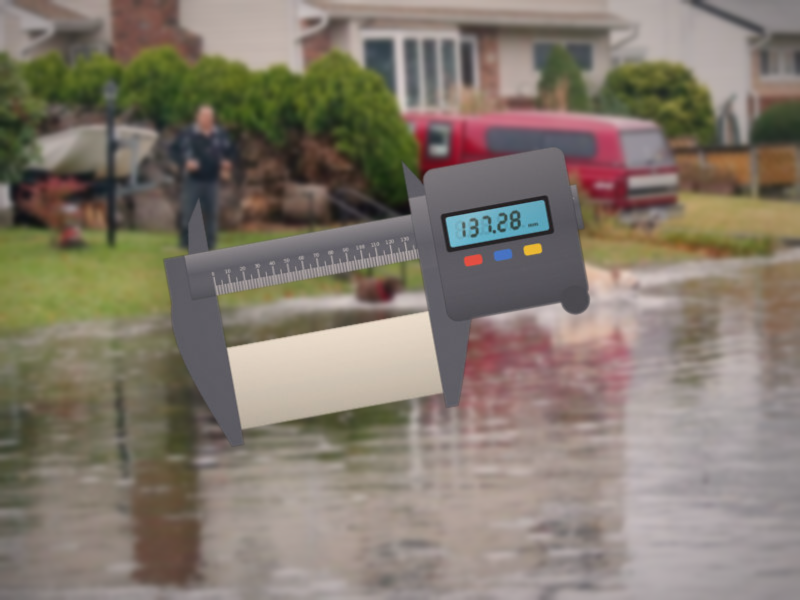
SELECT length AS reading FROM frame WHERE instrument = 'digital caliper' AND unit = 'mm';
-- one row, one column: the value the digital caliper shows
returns 137.28 mm
